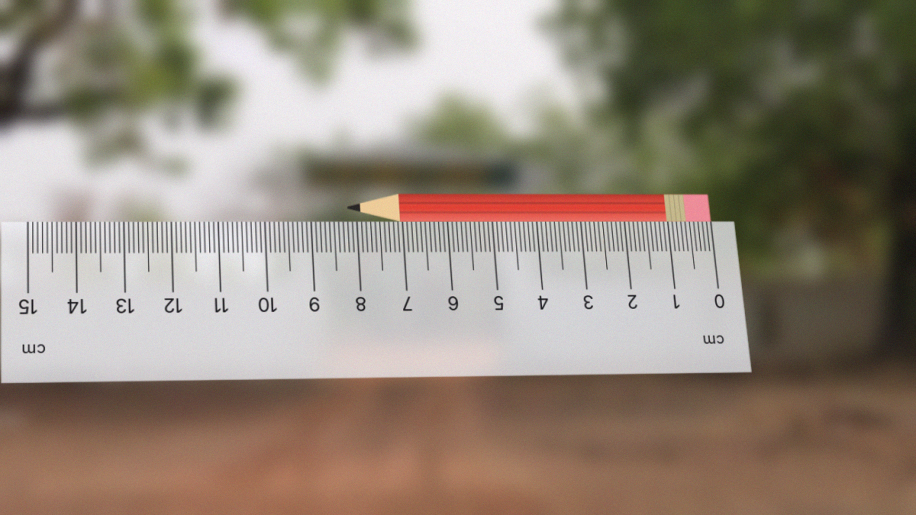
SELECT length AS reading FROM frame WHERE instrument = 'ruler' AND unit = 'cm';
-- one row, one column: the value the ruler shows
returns 8.2 cm
